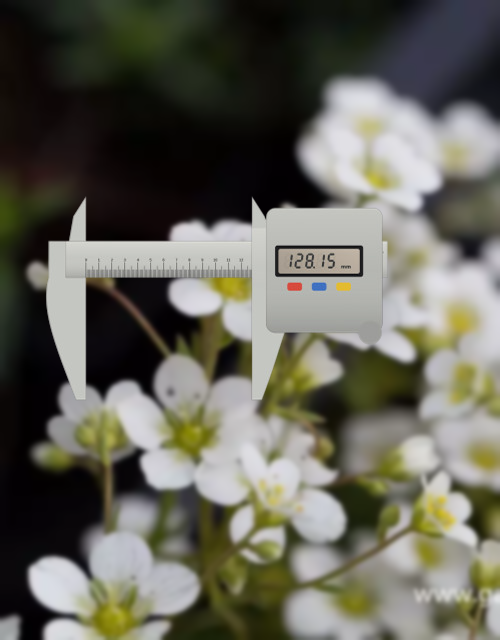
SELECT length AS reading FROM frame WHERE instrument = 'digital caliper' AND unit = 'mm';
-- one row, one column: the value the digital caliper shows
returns 128.15 mm
